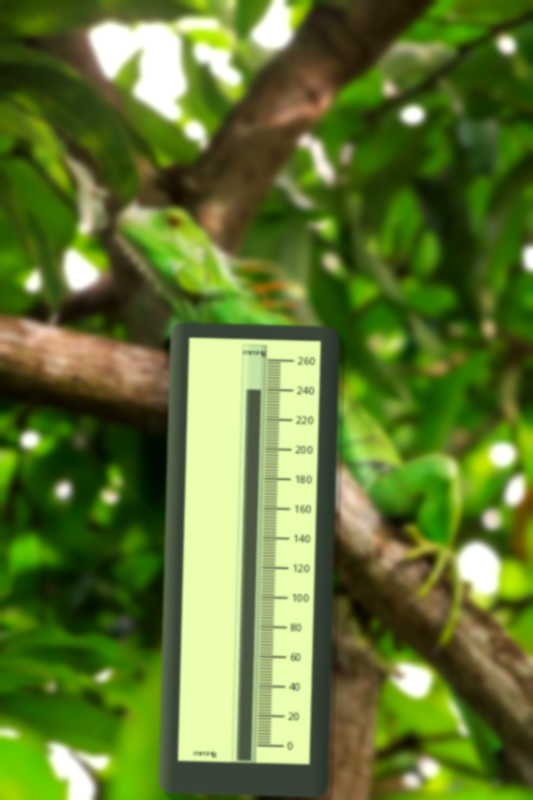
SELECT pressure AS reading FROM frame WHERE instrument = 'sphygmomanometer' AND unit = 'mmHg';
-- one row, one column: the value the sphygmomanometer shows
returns 240 mmHg
